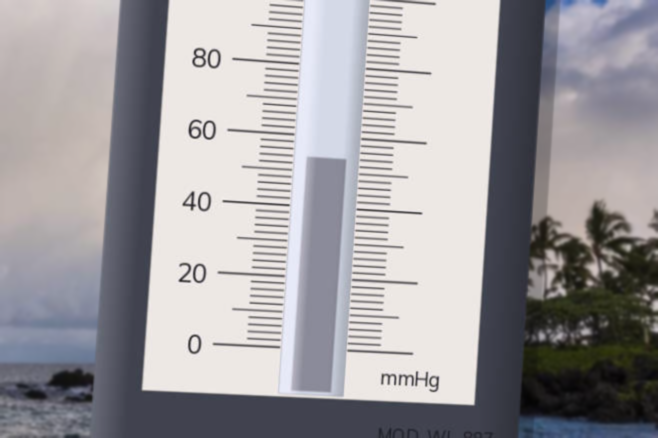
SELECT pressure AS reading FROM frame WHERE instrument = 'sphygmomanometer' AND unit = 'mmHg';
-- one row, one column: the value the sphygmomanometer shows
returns 54 mmHg
